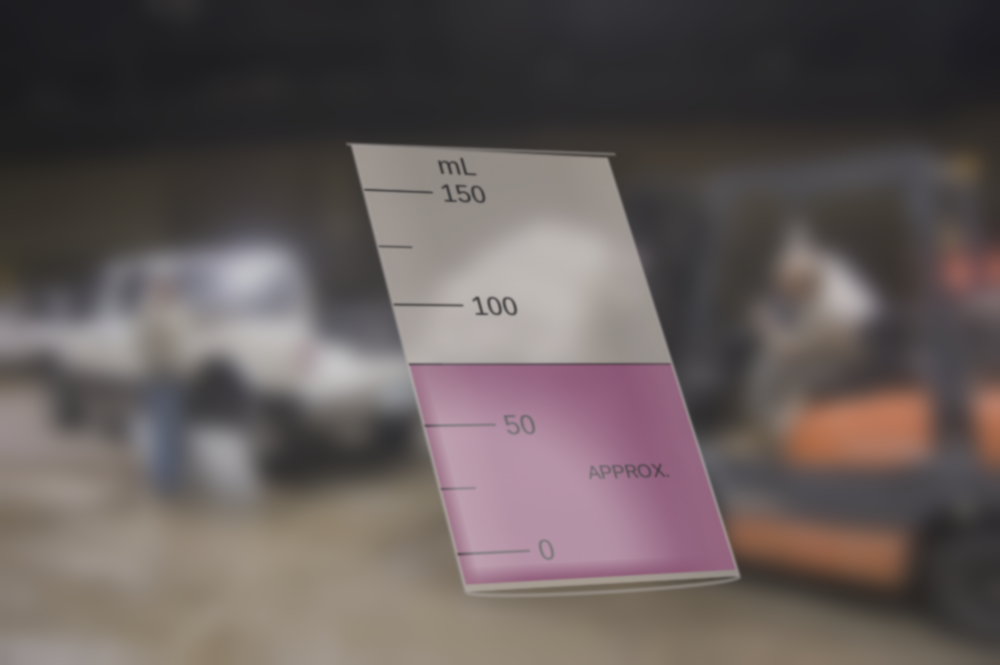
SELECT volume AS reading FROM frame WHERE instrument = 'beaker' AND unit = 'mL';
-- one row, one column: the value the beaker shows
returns 75 mL
